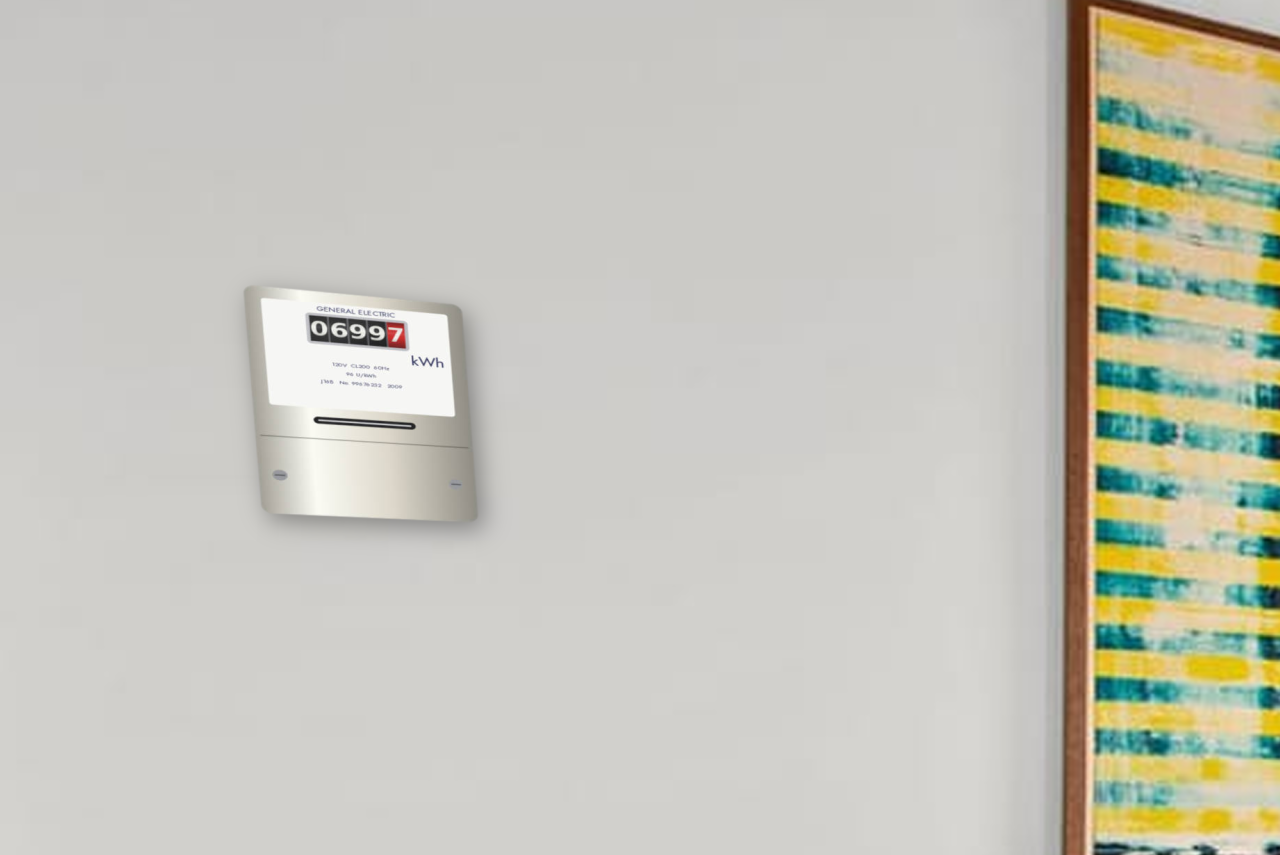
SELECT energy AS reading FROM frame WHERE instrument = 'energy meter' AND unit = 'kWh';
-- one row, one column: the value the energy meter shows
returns 699.7 kWh
